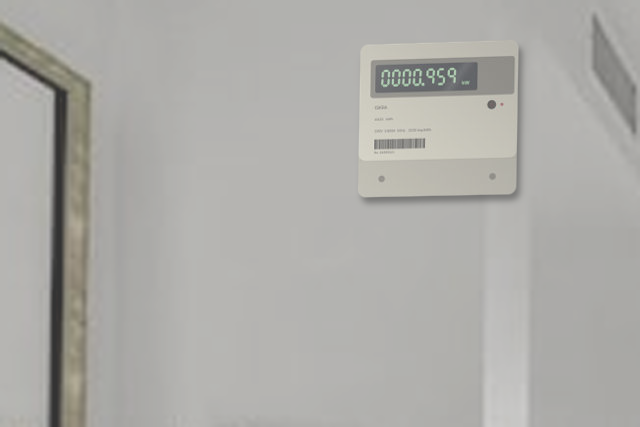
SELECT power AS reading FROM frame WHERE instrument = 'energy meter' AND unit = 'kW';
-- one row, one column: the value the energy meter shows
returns 0.959 kW
